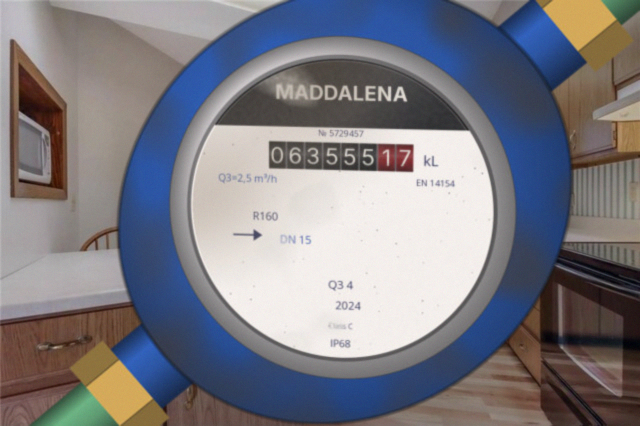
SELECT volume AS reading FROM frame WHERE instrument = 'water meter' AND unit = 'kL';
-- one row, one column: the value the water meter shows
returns 63555.17 kL
